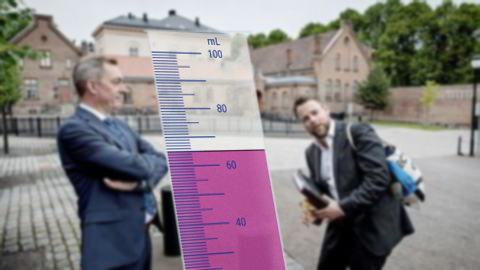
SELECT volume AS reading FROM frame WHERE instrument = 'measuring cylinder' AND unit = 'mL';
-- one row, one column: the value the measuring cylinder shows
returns 65 mL
